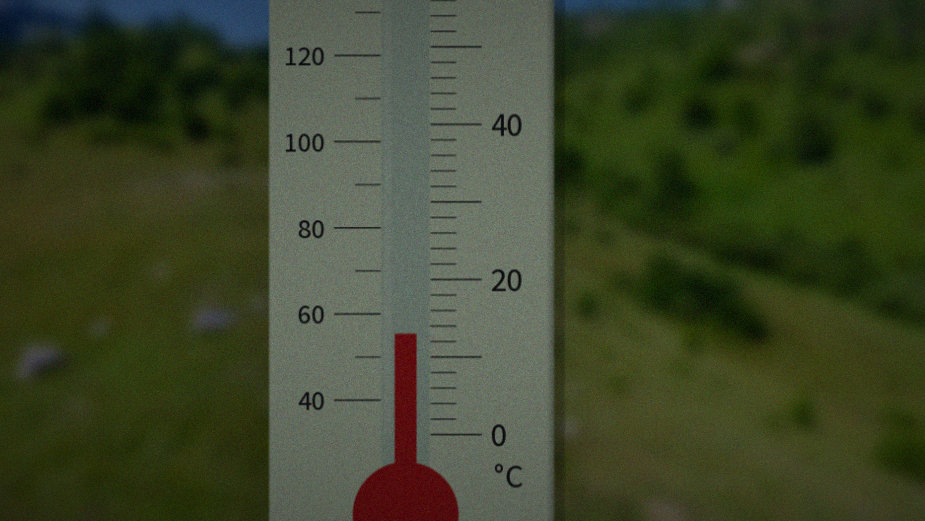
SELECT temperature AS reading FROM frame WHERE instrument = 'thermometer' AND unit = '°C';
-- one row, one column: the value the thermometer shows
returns 13 °C
